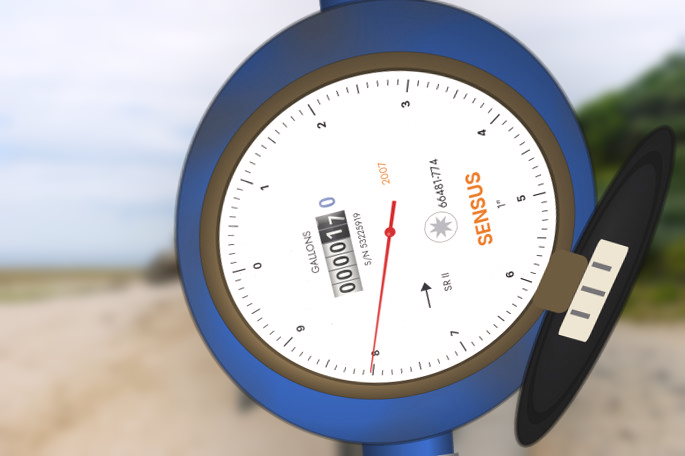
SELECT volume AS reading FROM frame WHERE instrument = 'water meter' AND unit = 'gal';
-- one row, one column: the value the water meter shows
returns 168.0 gal
